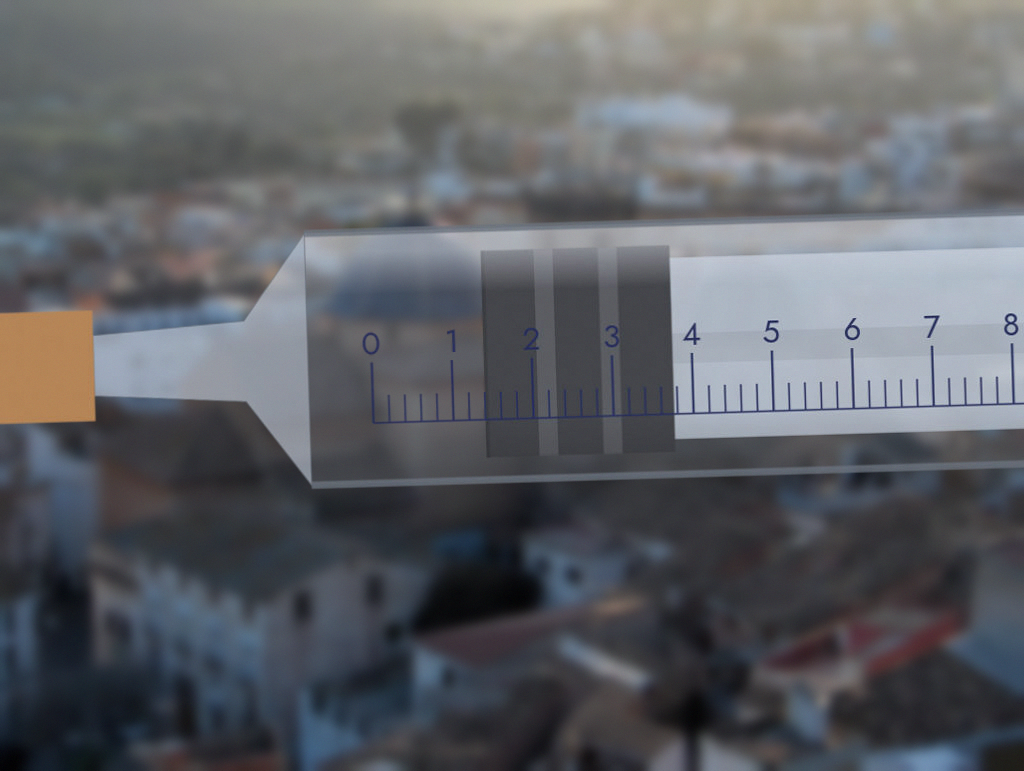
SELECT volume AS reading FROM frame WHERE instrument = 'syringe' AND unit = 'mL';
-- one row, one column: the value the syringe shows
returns 1.4 mL
